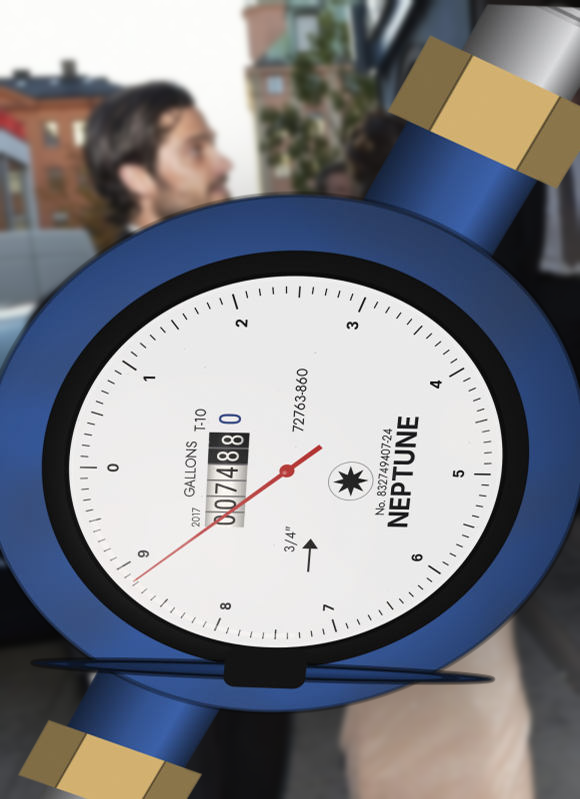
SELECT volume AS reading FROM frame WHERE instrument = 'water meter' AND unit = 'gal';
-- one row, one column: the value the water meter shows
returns 74878.8 gal
